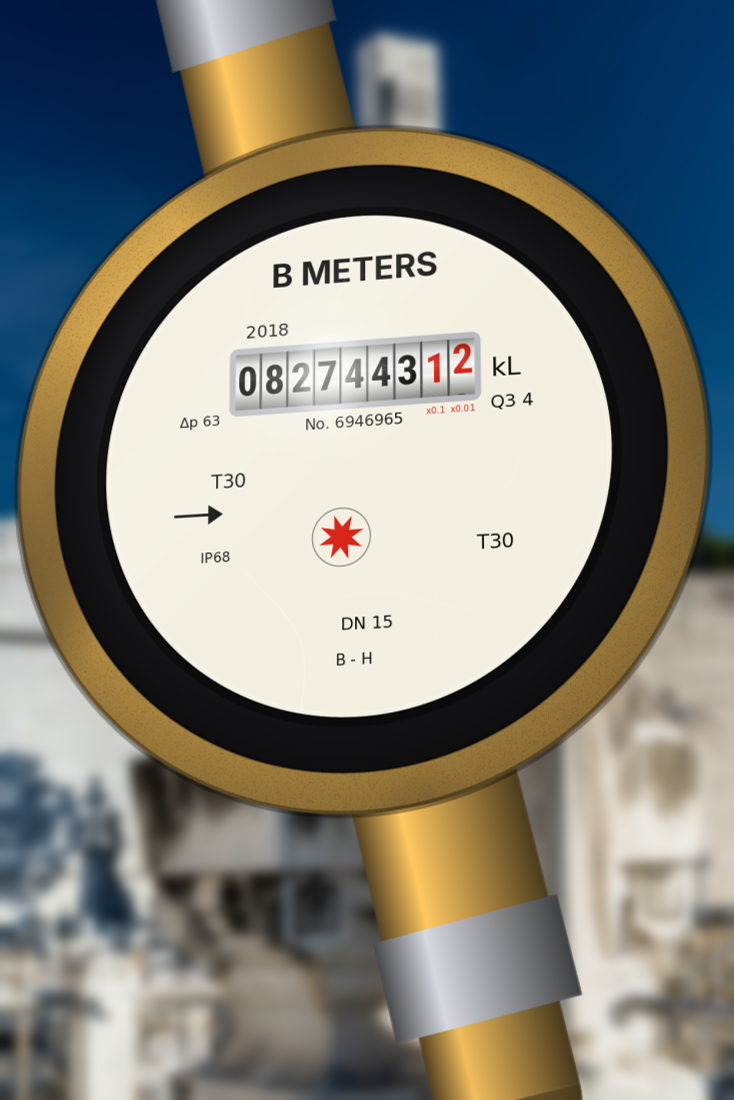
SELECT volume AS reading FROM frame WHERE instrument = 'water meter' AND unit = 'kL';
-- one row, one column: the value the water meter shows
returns 827443.12 kL
